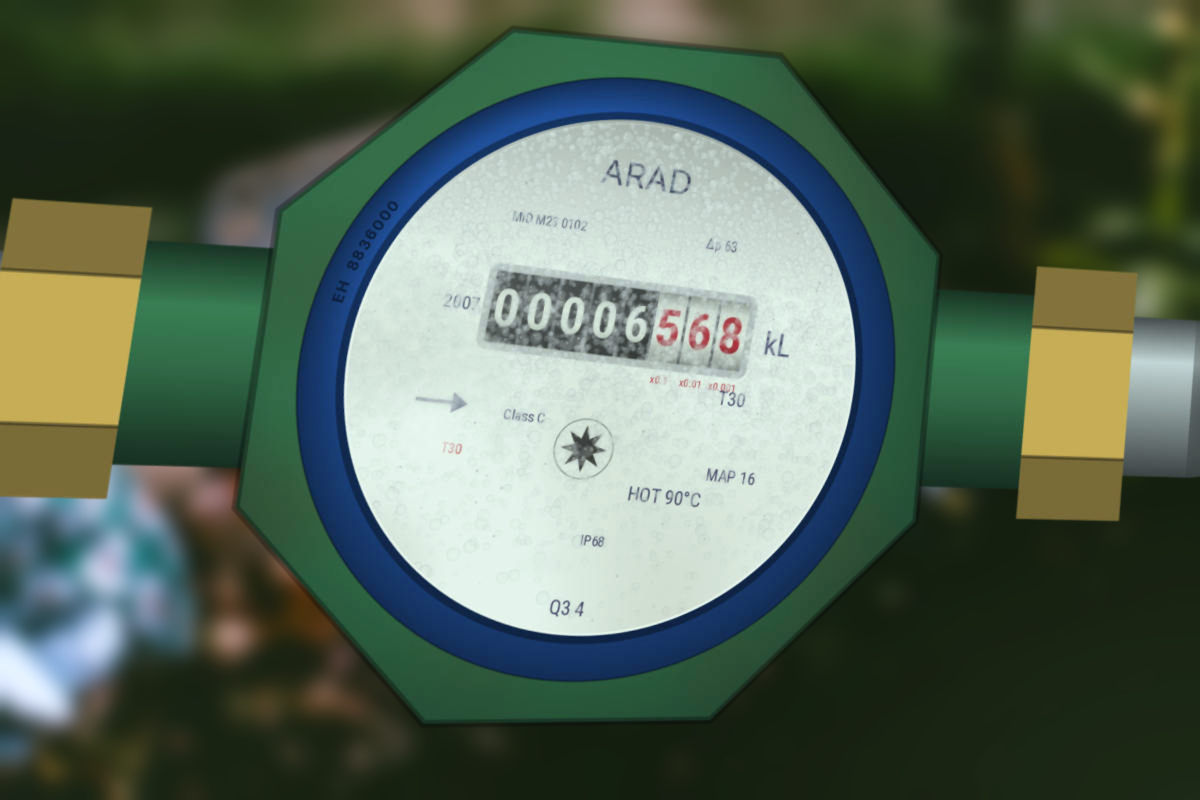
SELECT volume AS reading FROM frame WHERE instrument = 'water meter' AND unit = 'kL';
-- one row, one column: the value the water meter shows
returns 6.568 kL
